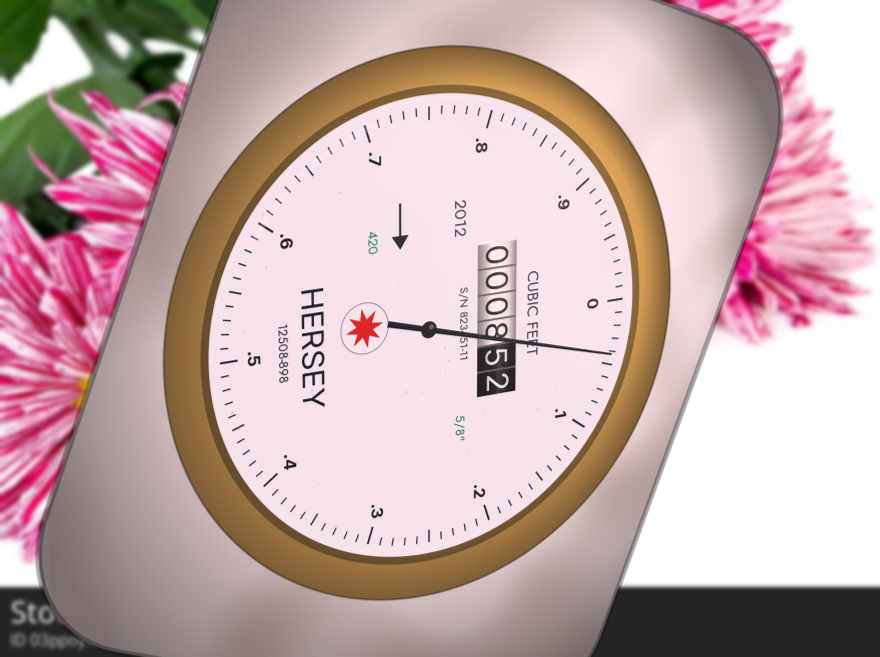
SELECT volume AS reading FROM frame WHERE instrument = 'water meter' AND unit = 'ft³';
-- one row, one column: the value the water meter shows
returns 852.04 ft³
